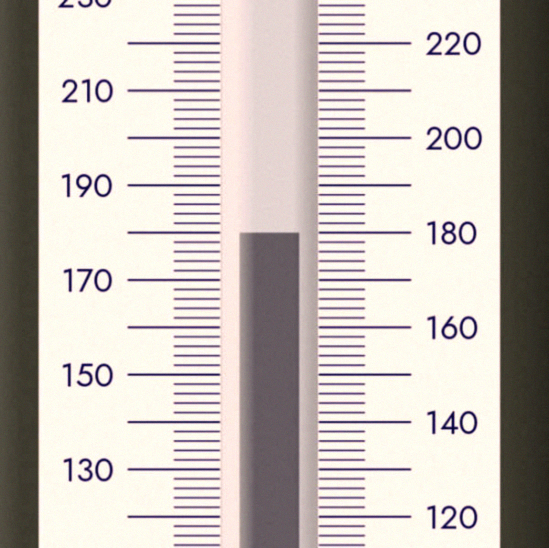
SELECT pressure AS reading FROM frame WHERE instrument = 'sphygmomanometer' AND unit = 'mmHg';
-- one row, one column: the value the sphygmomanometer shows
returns 180 mmHg
